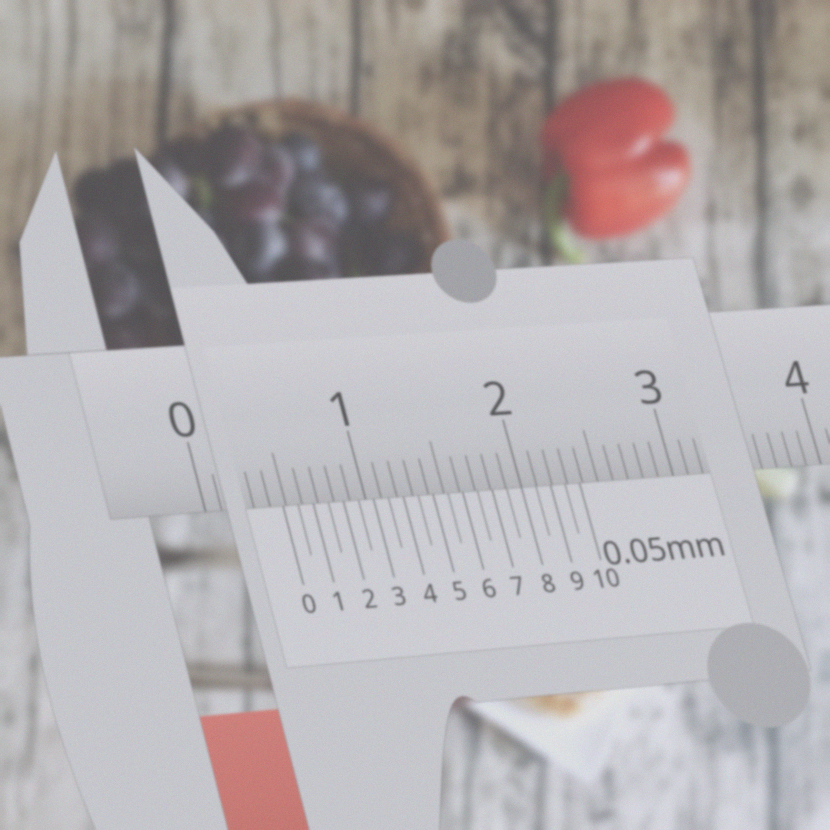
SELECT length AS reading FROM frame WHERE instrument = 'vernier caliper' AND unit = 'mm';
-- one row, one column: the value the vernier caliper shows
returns 4.8 mm
